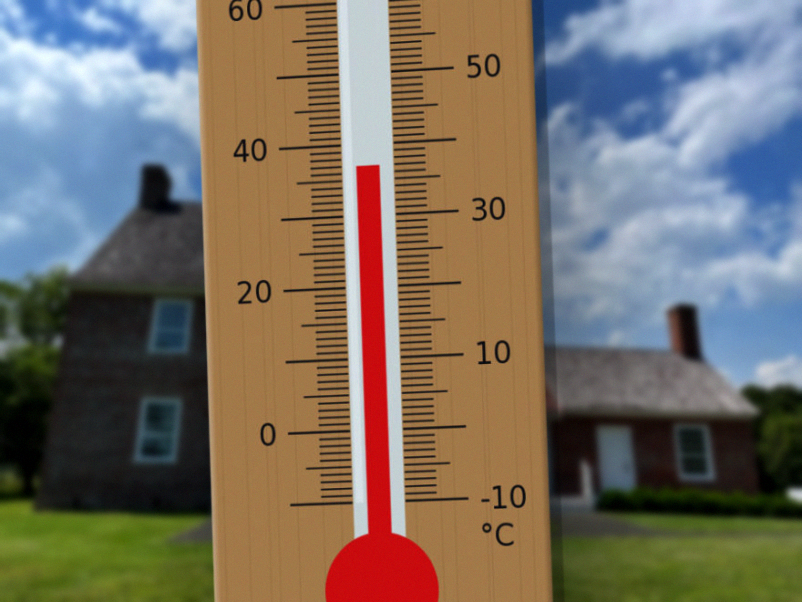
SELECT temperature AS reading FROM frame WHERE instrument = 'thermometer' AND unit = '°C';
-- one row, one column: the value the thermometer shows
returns 37 °C
